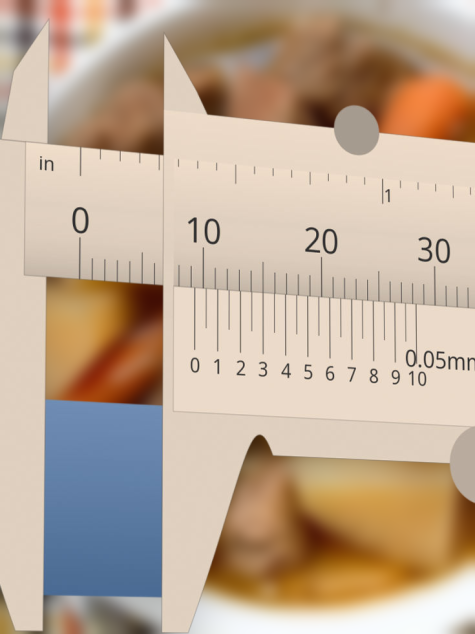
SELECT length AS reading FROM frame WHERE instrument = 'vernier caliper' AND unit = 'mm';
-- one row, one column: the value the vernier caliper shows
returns 9.3 mm
